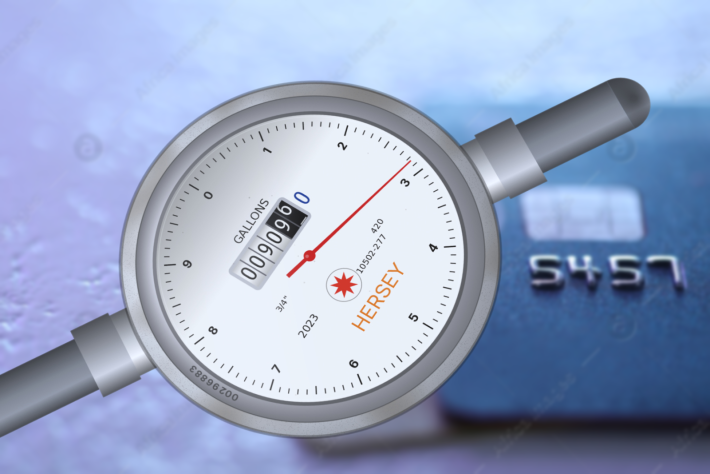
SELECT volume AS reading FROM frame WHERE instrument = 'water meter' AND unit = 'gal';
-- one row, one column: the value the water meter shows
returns 90962.8 gal
